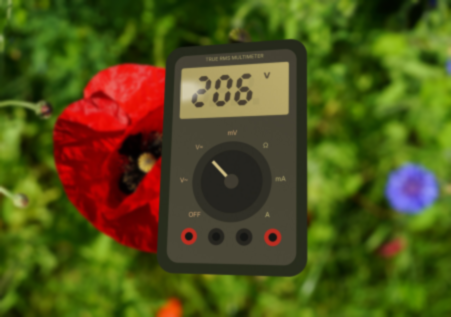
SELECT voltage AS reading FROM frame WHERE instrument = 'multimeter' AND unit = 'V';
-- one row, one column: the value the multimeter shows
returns 206 V
